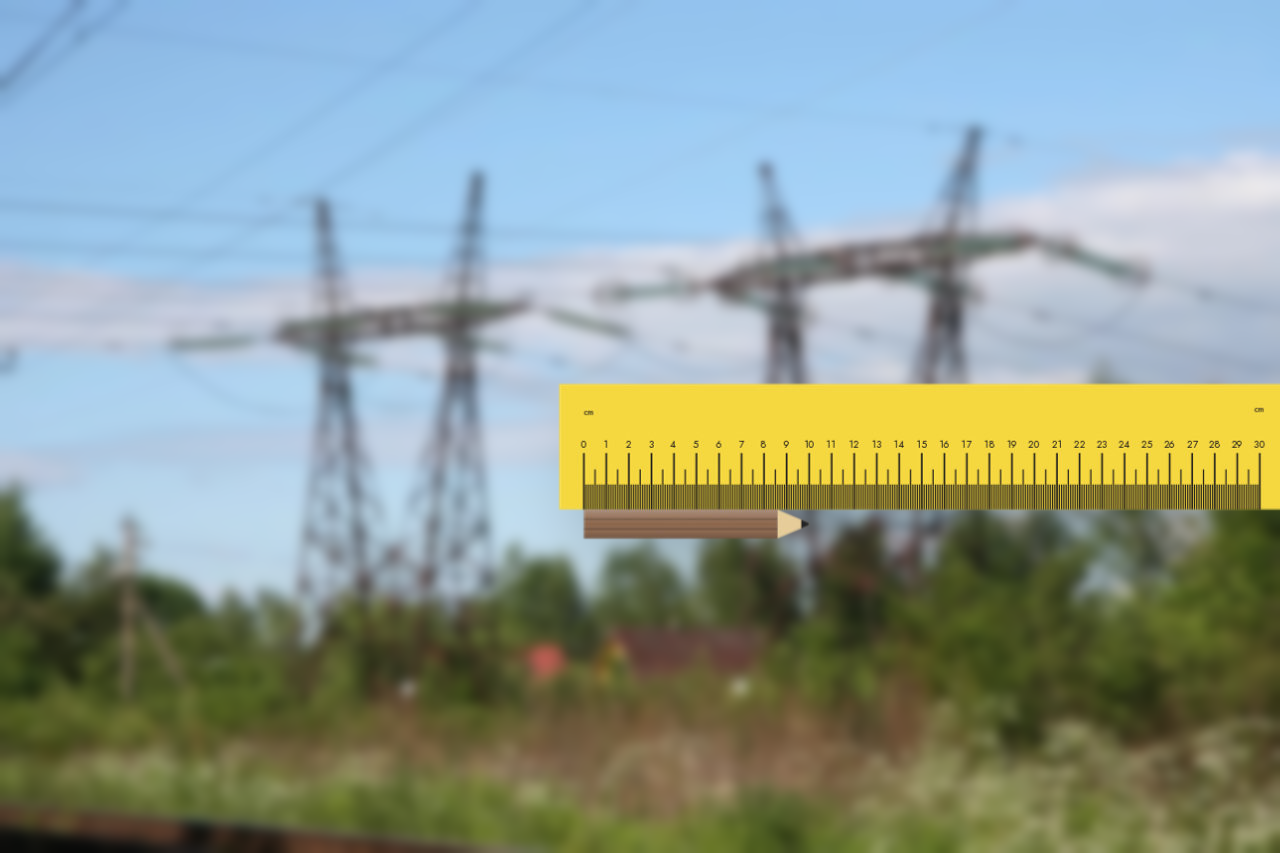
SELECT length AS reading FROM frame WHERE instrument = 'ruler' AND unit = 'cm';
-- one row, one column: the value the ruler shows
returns 10 cm
